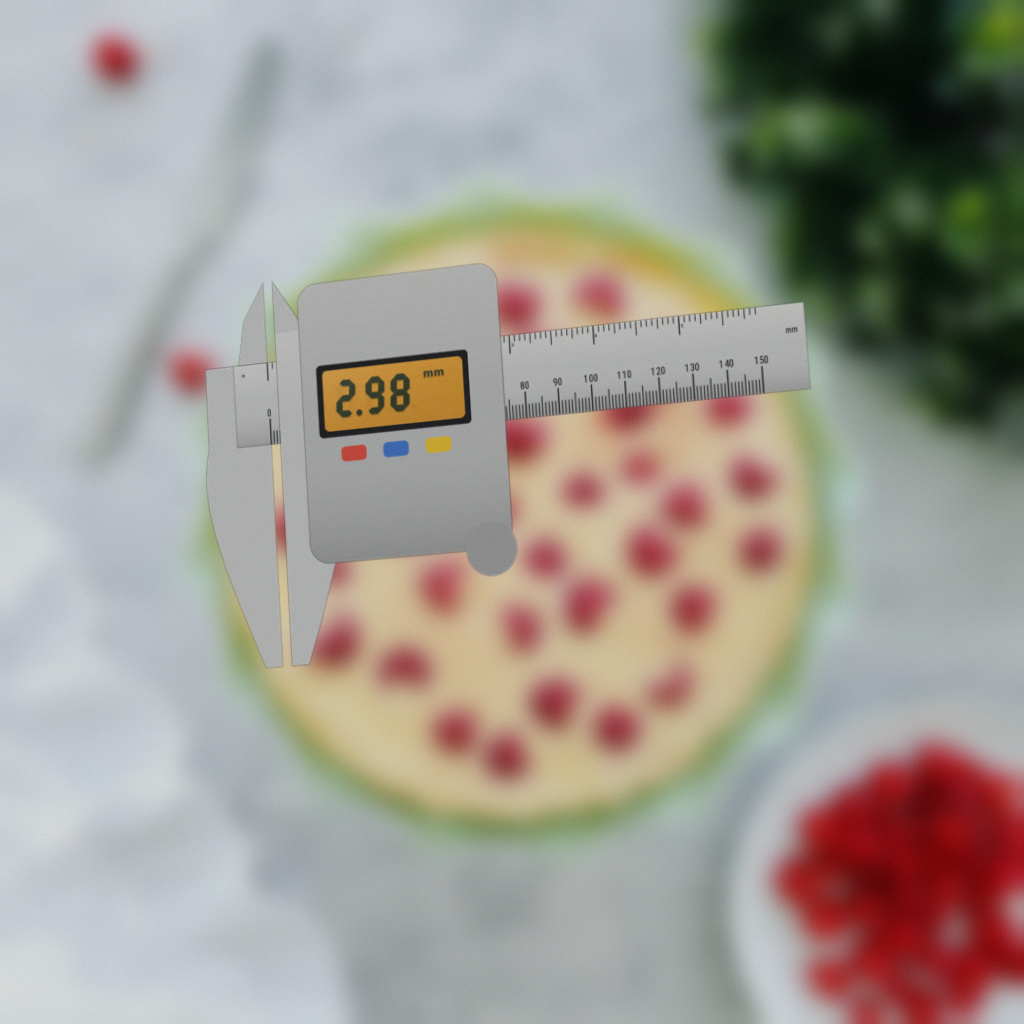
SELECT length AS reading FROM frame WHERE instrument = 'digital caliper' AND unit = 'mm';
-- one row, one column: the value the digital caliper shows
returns 2.98 mm
